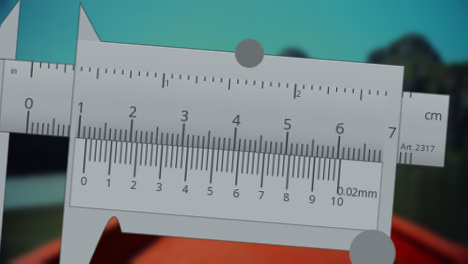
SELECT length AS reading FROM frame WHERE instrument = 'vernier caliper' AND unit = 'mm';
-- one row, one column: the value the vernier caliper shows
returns 11.5 mm
